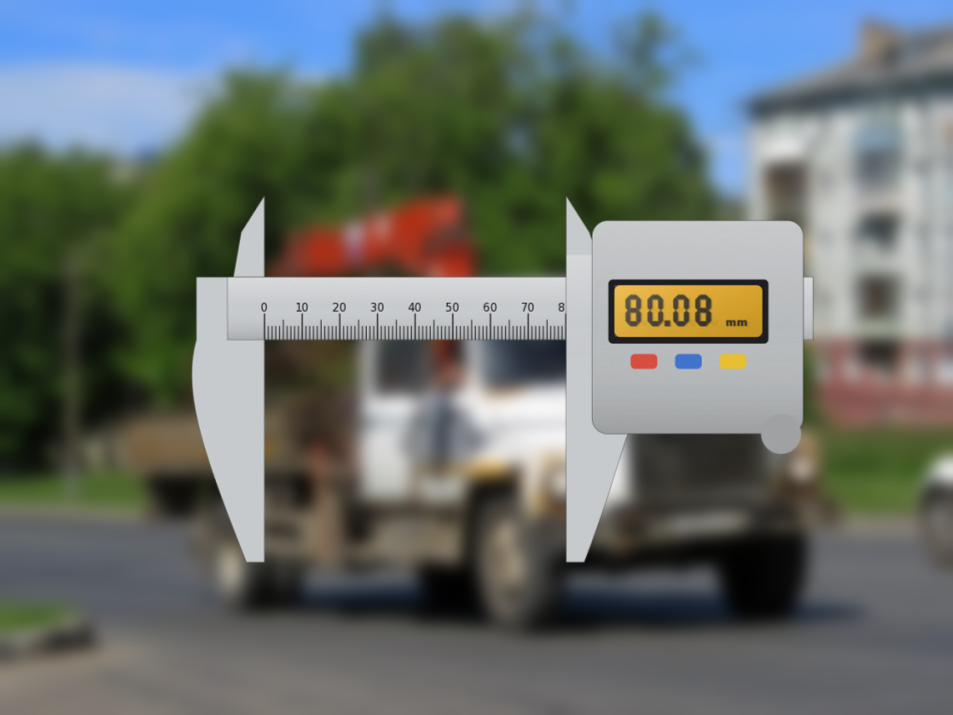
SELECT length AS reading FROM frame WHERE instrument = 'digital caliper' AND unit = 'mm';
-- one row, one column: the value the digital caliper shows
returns 80.08 mm
